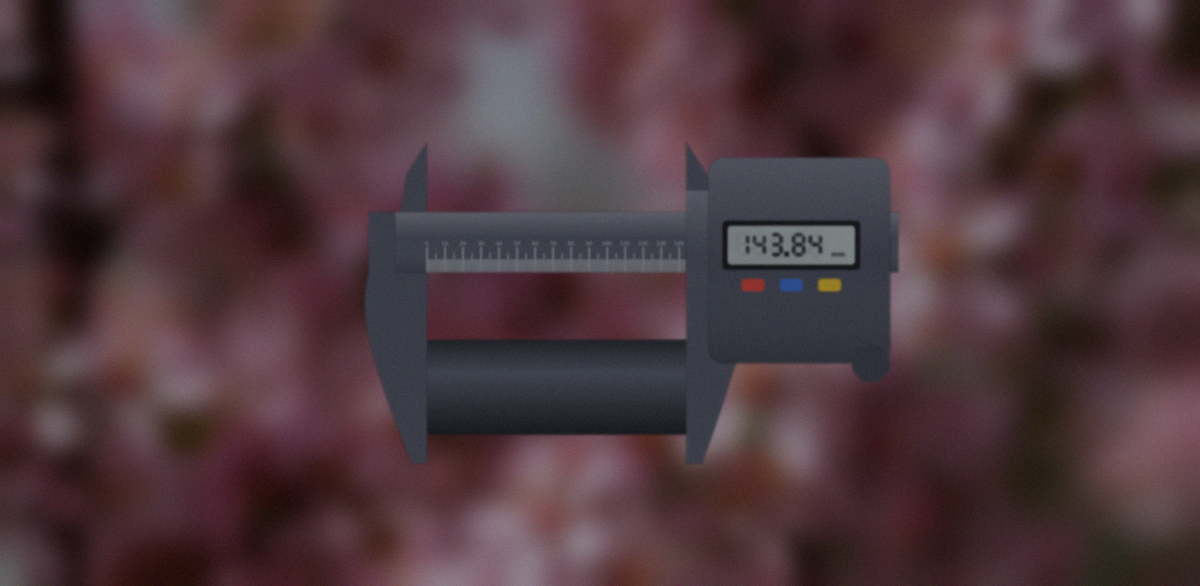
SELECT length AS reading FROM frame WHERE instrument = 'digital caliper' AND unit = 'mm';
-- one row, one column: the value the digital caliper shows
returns 143.84 mm
